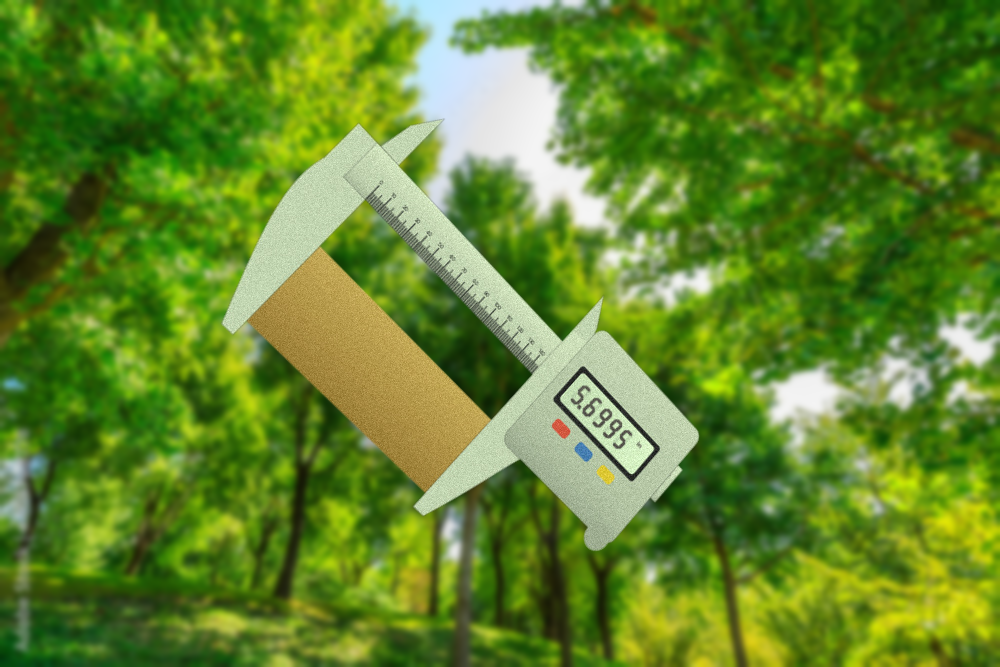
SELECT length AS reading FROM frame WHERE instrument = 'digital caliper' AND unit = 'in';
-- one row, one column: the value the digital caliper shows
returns 5.6995 in
